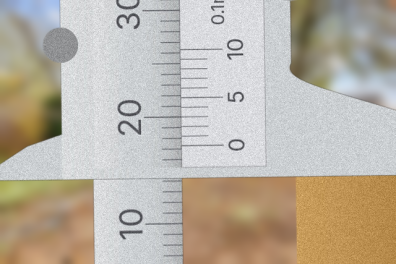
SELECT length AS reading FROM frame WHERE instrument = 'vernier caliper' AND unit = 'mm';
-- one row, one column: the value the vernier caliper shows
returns 17.3 mm
